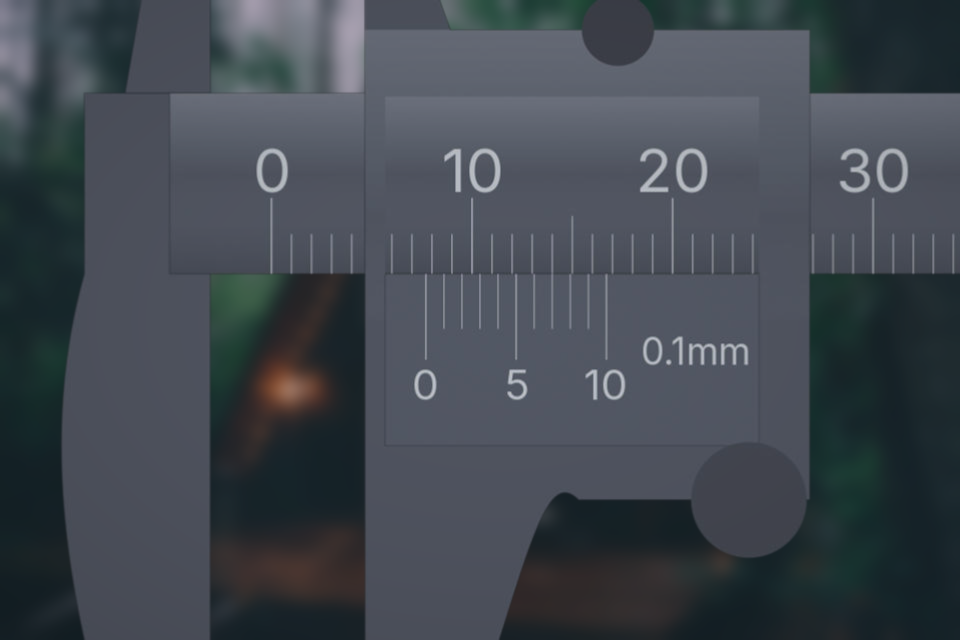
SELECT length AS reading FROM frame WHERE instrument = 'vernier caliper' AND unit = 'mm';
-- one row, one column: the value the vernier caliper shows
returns 7.7 mm
